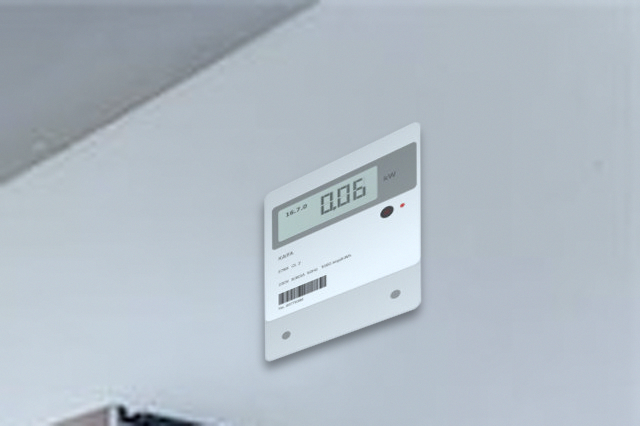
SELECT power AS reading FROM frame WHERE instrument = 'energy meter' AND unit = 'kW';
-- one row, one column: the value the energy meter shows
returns 0.06 kW
